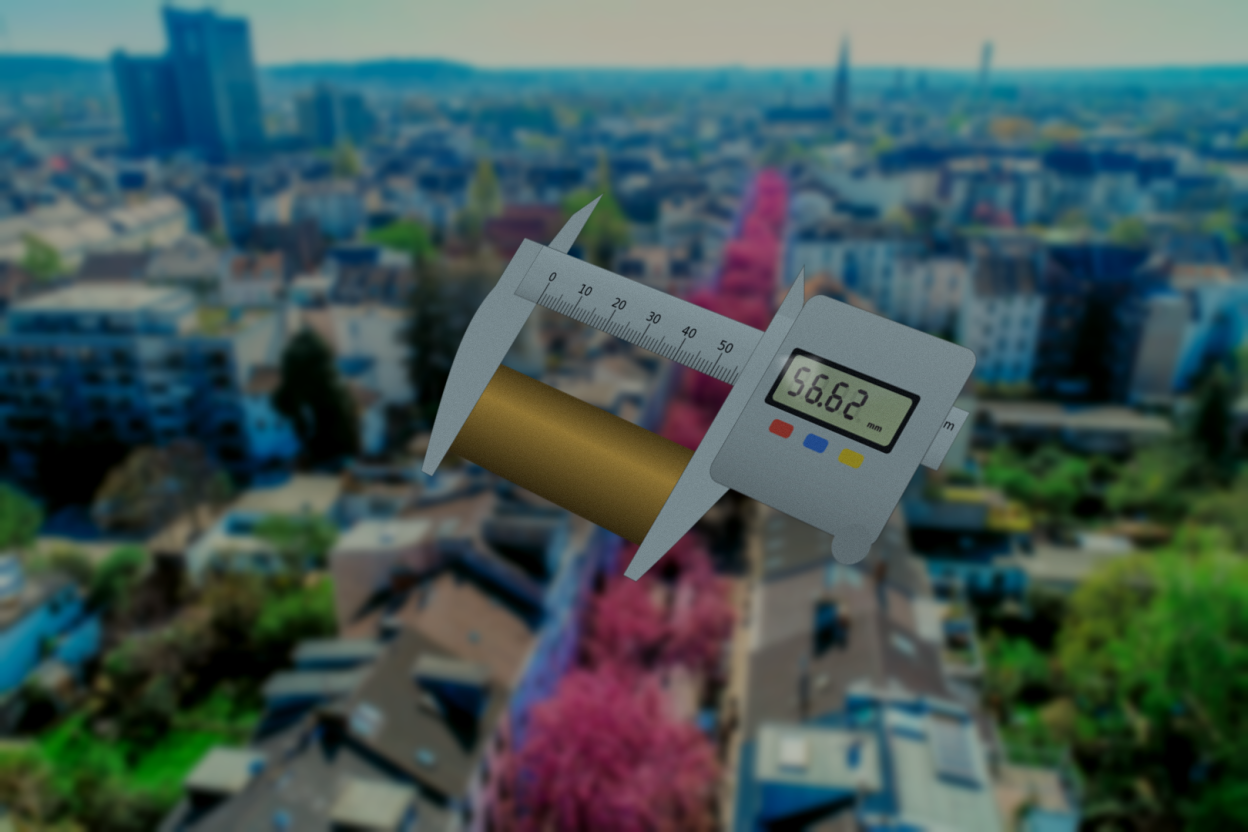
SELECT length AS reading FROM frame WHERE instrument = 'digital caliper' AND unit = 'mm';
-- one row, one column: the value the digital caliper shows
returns 56.62 mm
